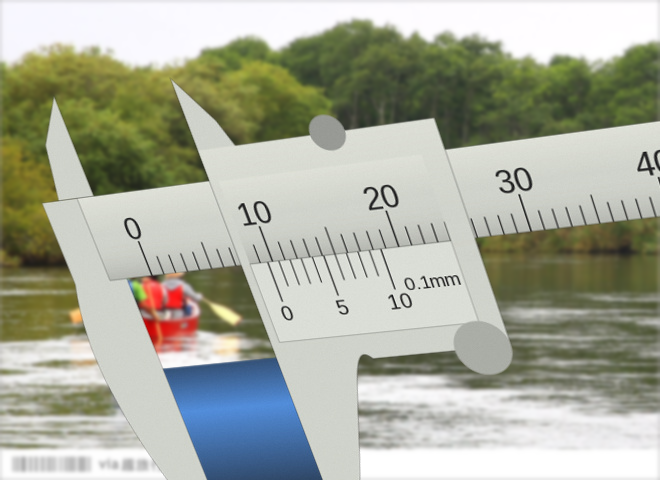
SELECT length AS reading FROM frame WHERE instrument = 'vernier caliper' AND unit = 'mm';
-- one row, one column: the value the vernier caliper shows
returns 9.6 mm
